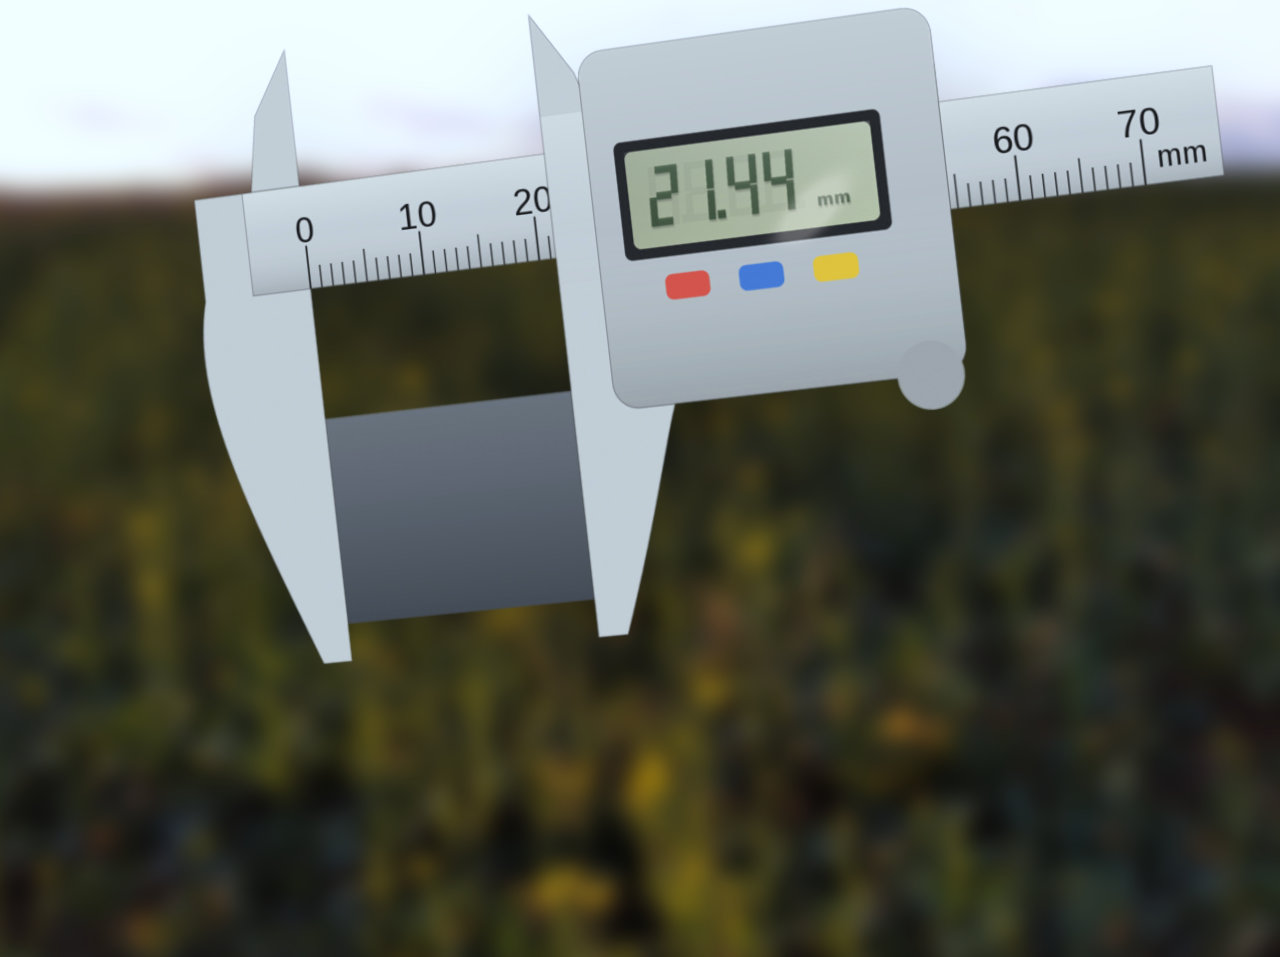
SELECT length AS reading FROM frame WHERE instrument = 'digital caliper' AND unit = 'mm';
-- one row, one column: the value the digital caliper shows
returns 21.44 mm
